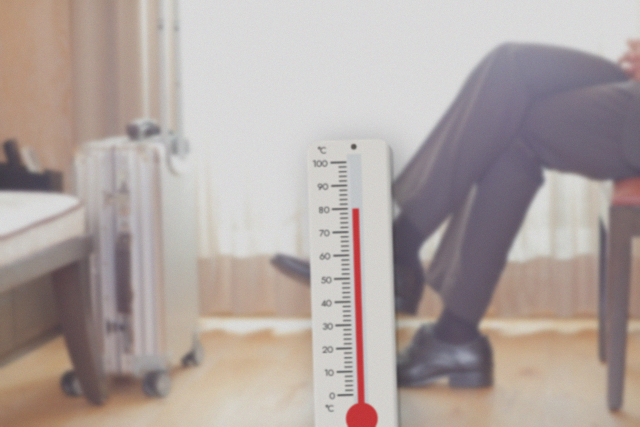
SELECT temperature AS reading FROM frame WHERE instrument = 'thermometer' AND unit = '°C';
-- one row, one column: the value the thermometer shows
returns 80 °C
